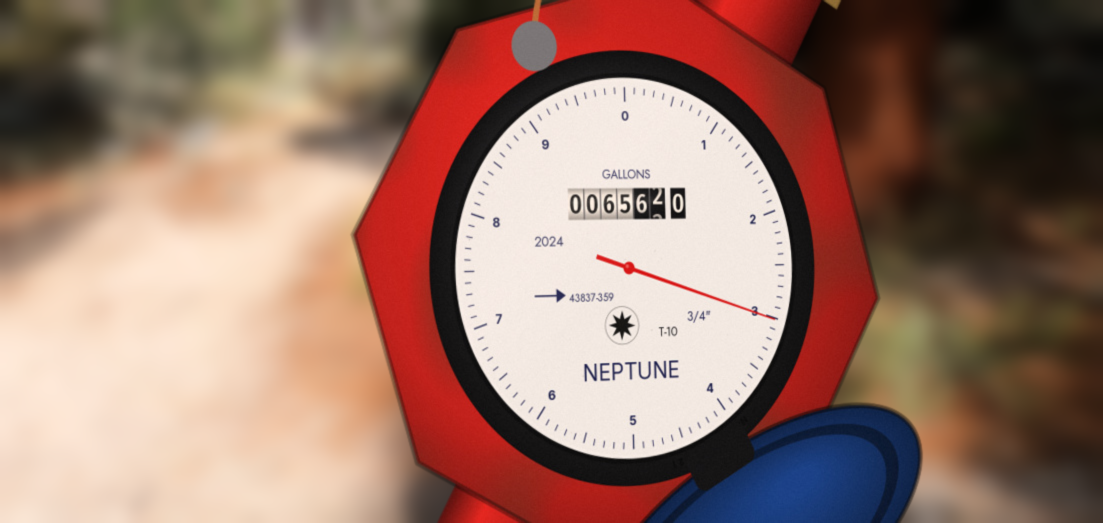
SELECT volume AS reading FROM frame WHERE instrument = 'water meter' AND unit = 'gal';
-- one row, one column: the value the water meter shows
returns 65623.0 gal
